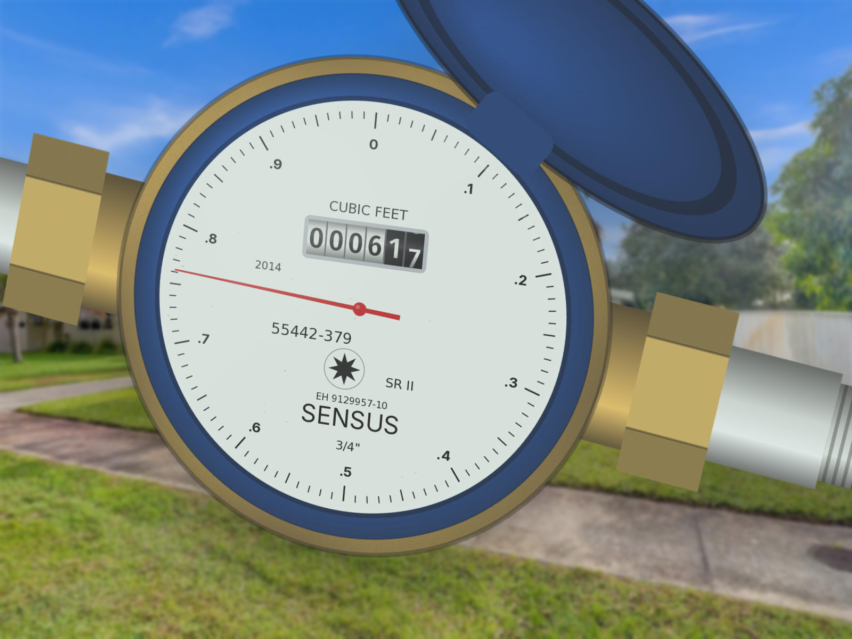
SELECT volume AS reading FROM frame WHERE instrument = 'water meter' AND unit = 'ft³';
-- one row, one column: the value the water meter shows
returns 616.76 ft³
